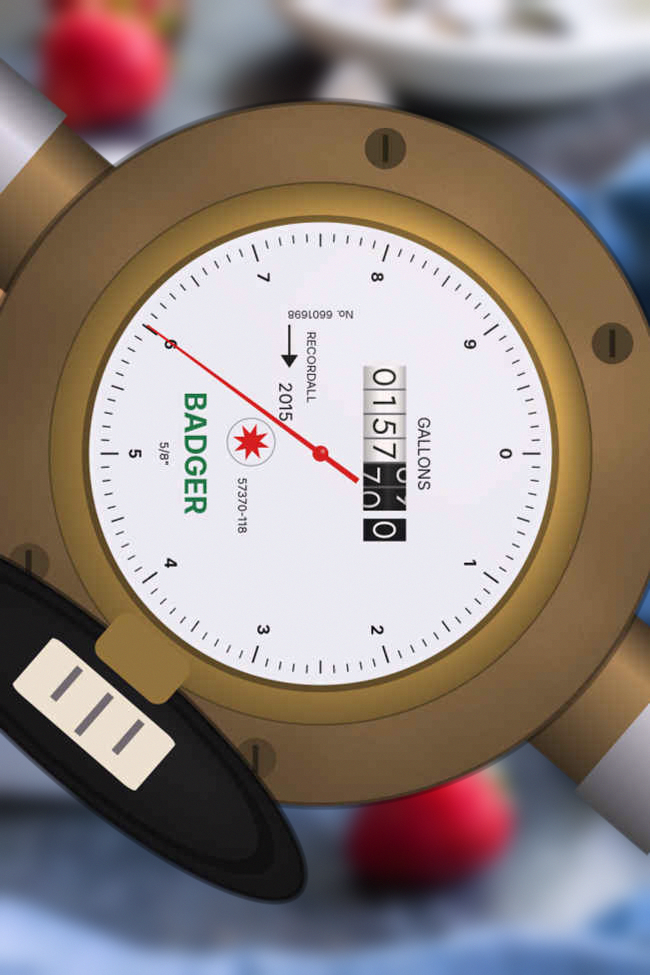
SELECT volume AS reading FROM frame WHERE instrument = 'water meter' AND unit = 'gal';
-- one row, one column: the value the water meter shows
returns 157696.0 gal
